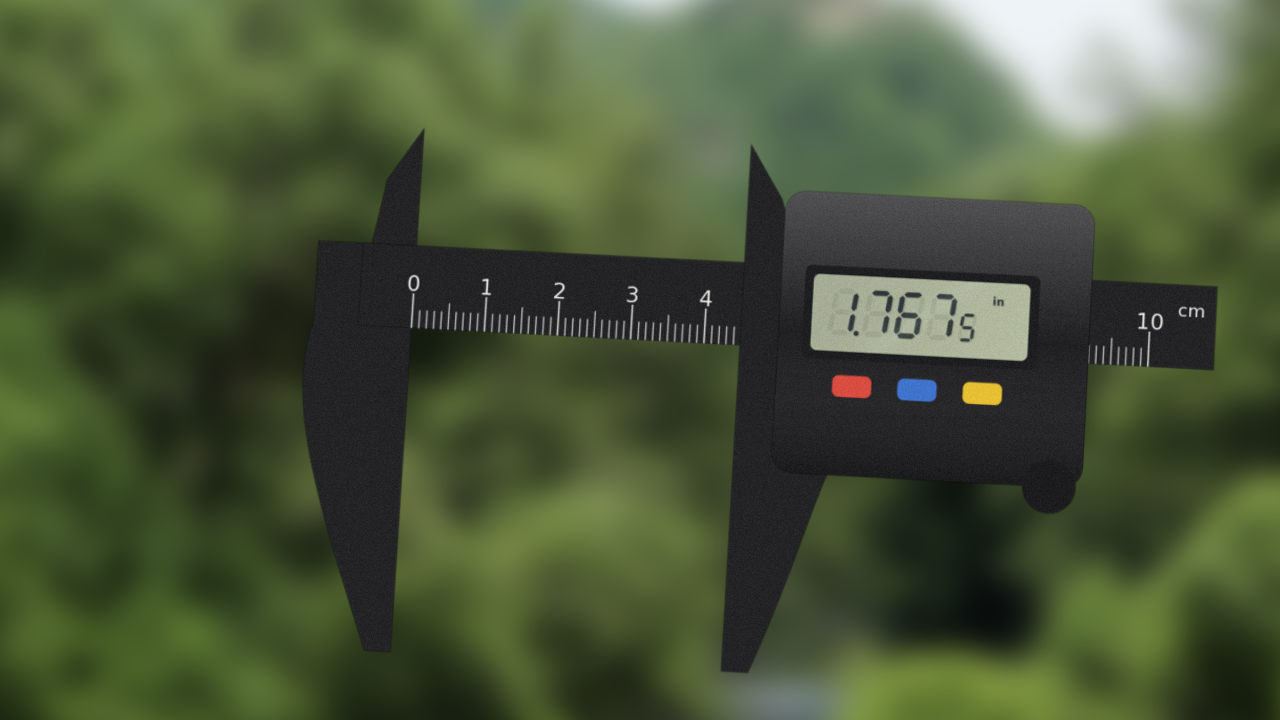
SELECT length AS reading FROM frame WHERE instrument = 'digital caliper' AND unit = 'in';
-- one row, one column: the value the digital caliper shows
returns 1.7675 in
